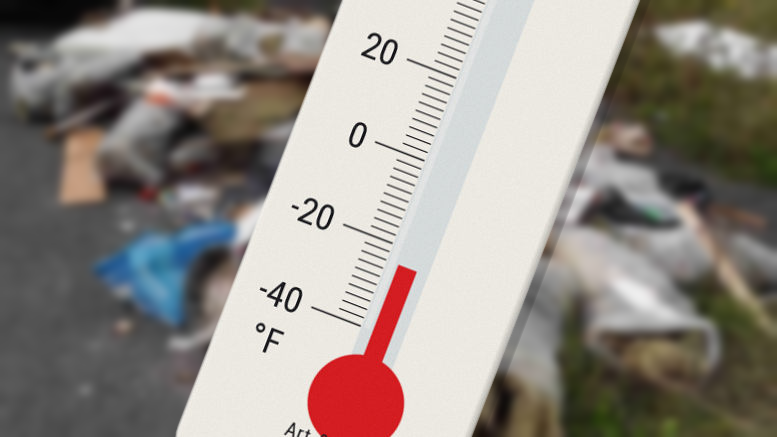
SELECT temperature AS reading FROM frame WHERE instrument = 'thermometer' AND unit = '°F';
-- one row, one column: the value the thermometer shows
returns -24 °F
